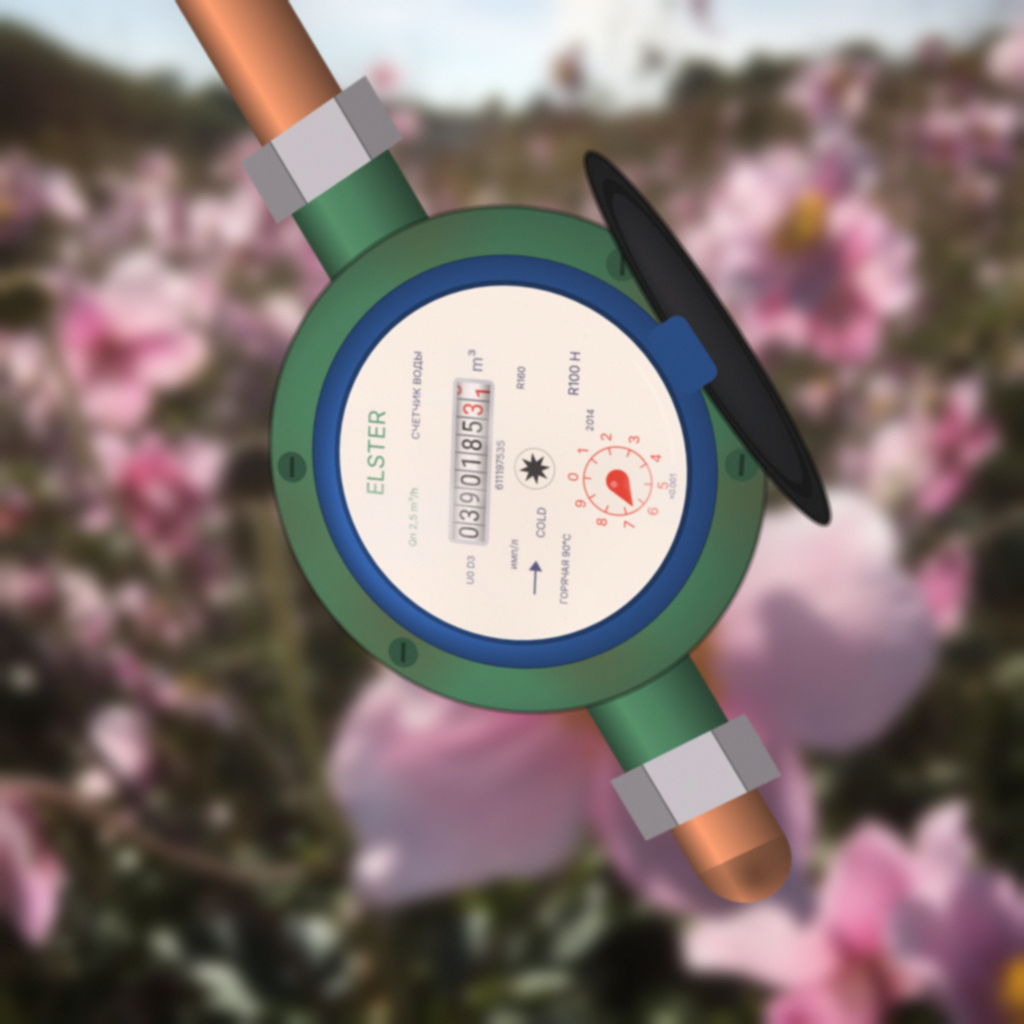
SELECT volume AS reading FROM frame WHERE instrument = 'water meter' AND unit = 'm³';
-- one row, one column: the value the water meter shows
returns 390185.306 m³
